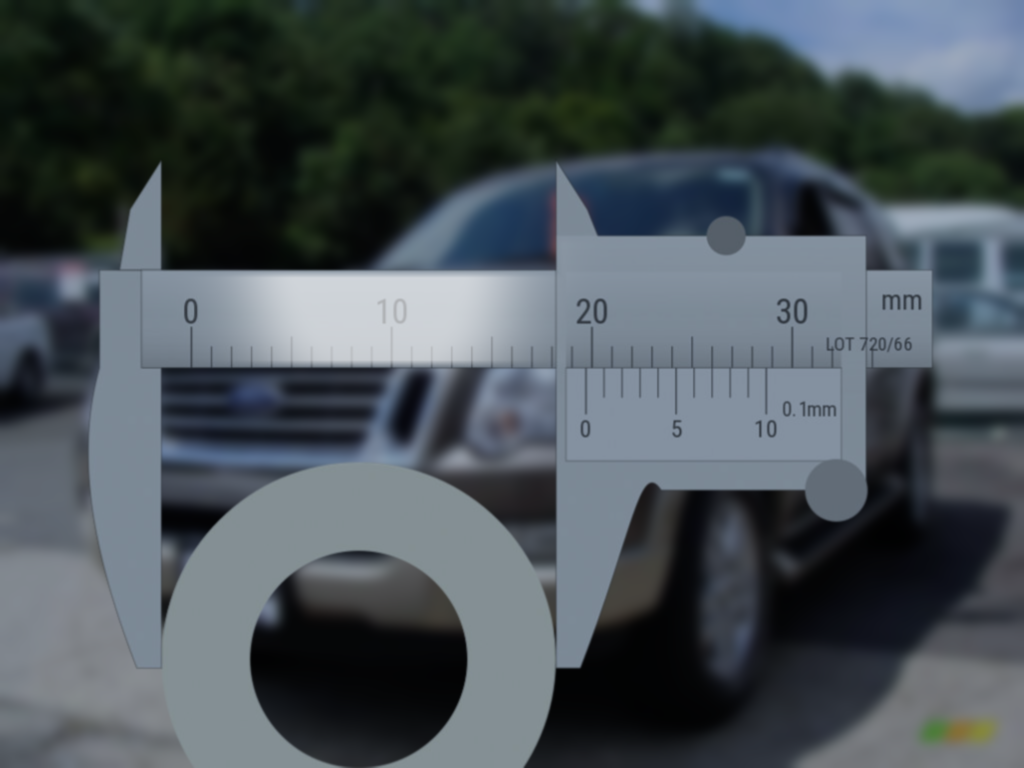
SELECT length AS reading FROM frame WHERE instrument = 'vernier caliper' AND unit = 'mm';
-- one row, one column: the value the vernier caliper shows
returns 19.7 mm
